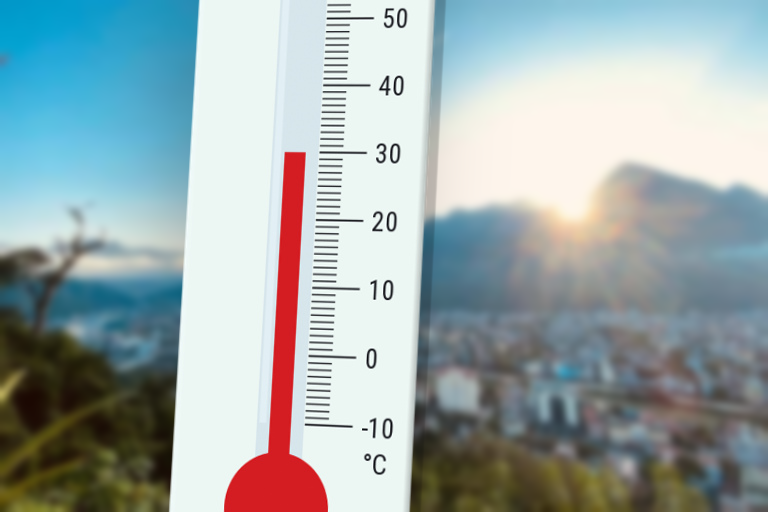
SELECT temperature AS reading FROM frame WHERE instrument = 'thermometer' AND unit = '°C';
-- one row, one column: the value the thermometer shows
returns 30 °C
